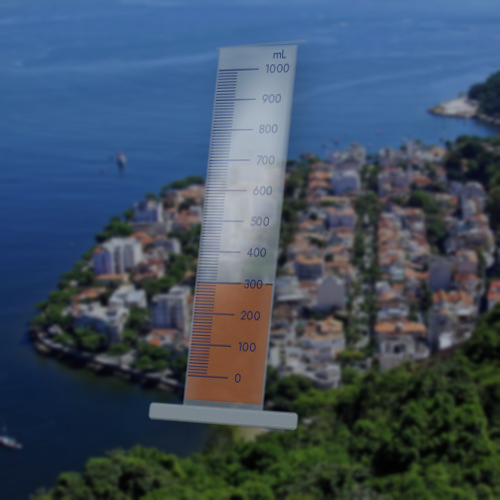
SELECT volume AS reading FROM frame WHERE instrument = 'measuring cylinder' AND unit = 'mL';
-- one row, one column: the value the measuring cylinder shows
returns 300 mL
